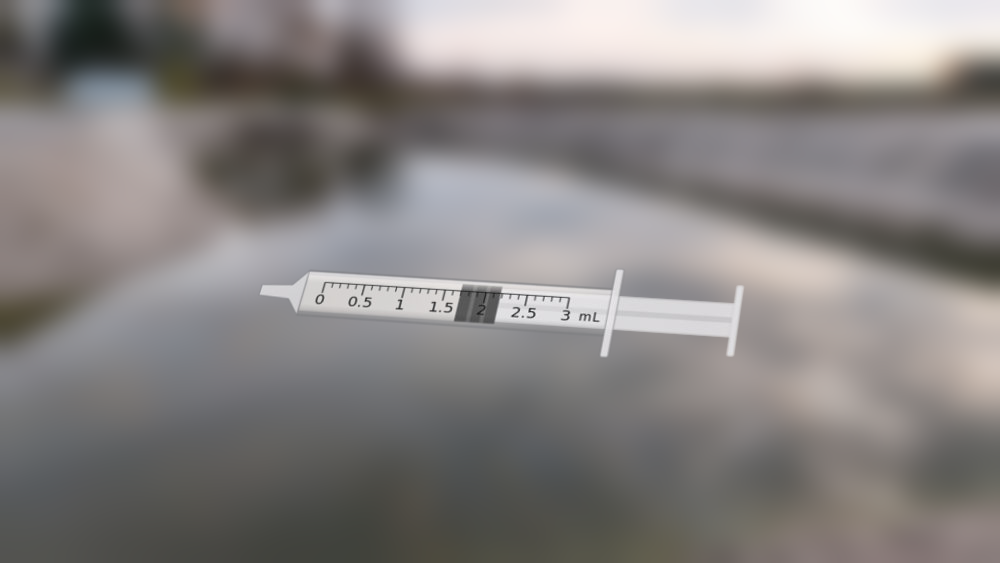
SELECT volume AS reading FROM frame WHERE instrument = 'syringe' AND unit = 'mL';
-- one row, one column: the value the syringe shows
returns 1.7 mL
